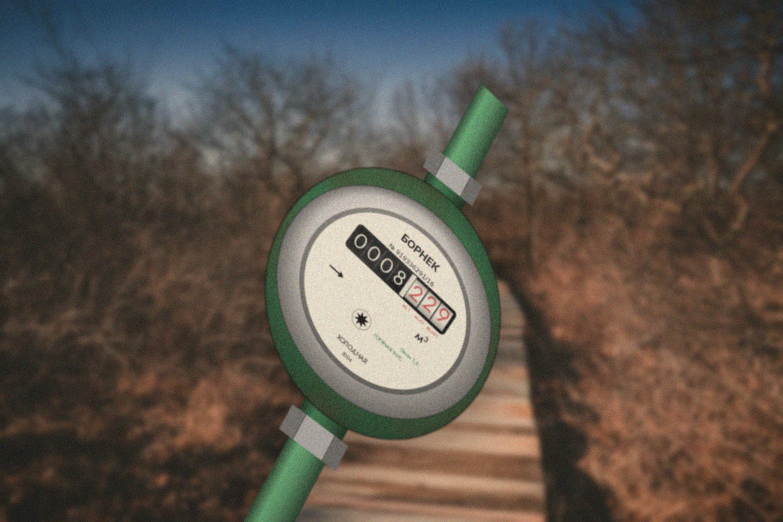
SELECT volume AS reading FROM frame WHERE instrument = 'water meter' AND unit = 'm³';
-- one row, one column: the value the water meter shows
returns 8.229 m³
